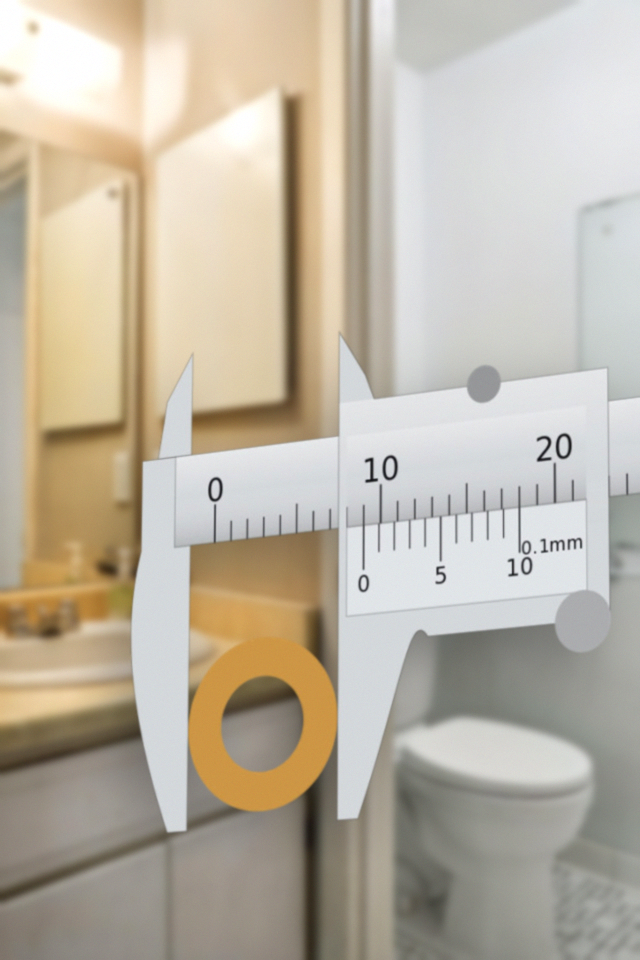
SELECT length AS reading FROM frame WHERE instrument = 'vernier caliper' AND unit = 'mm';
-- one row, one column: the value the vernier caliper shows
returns 9.0 mm
